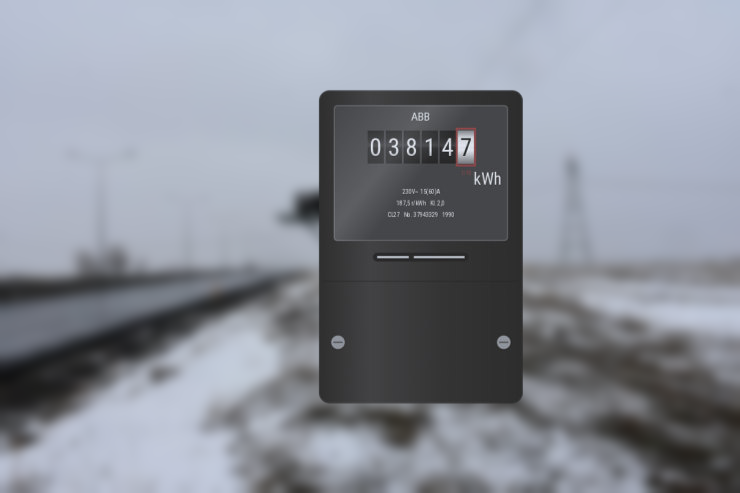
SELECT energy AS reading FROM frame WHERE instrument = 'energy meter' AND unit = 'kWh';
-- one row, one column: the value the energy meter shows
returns 3814.7 kWh
